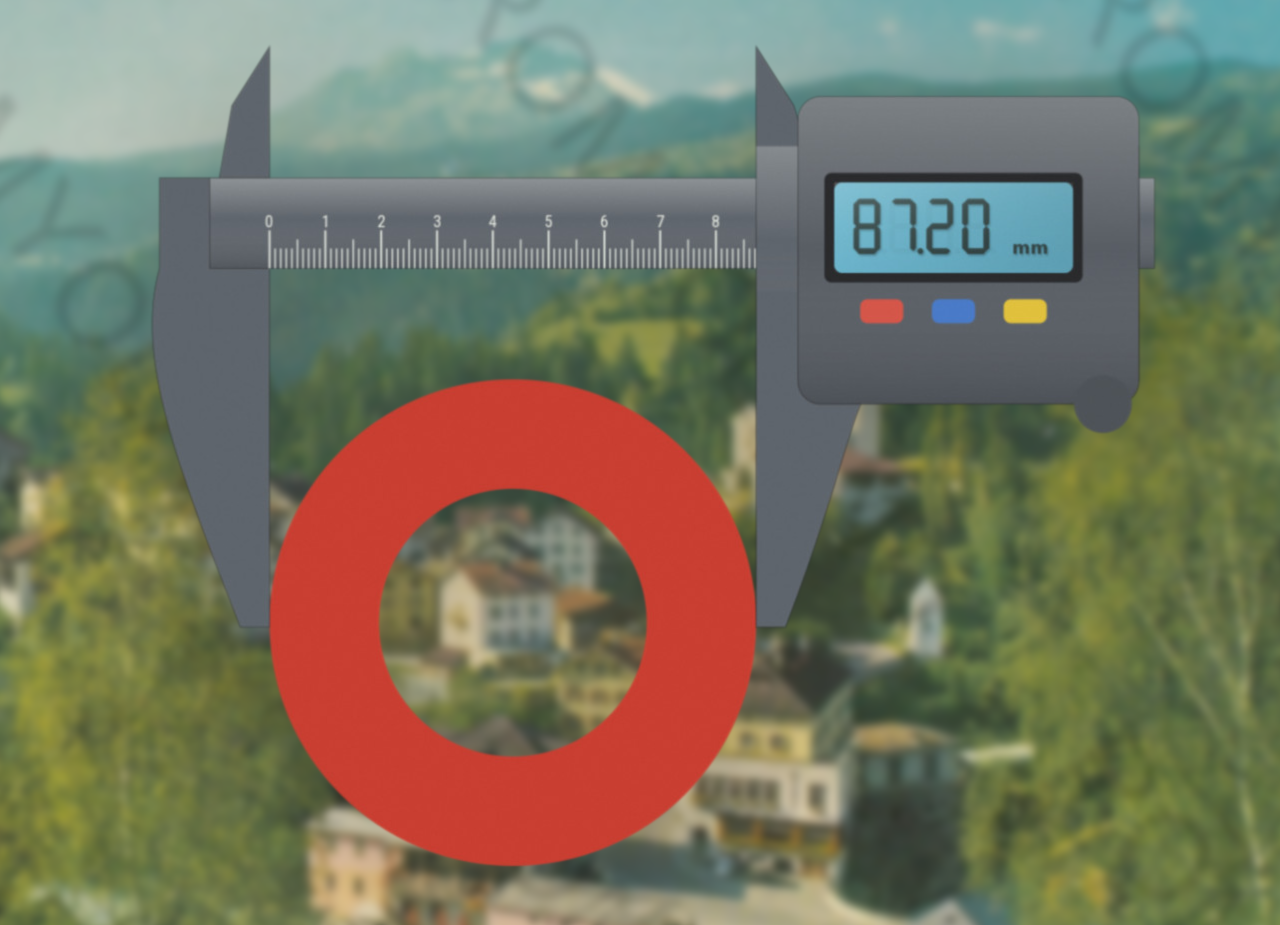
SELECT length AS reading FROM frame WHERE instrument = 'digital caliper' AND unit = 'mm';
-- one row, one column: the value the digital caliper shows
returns 87.20 mm
